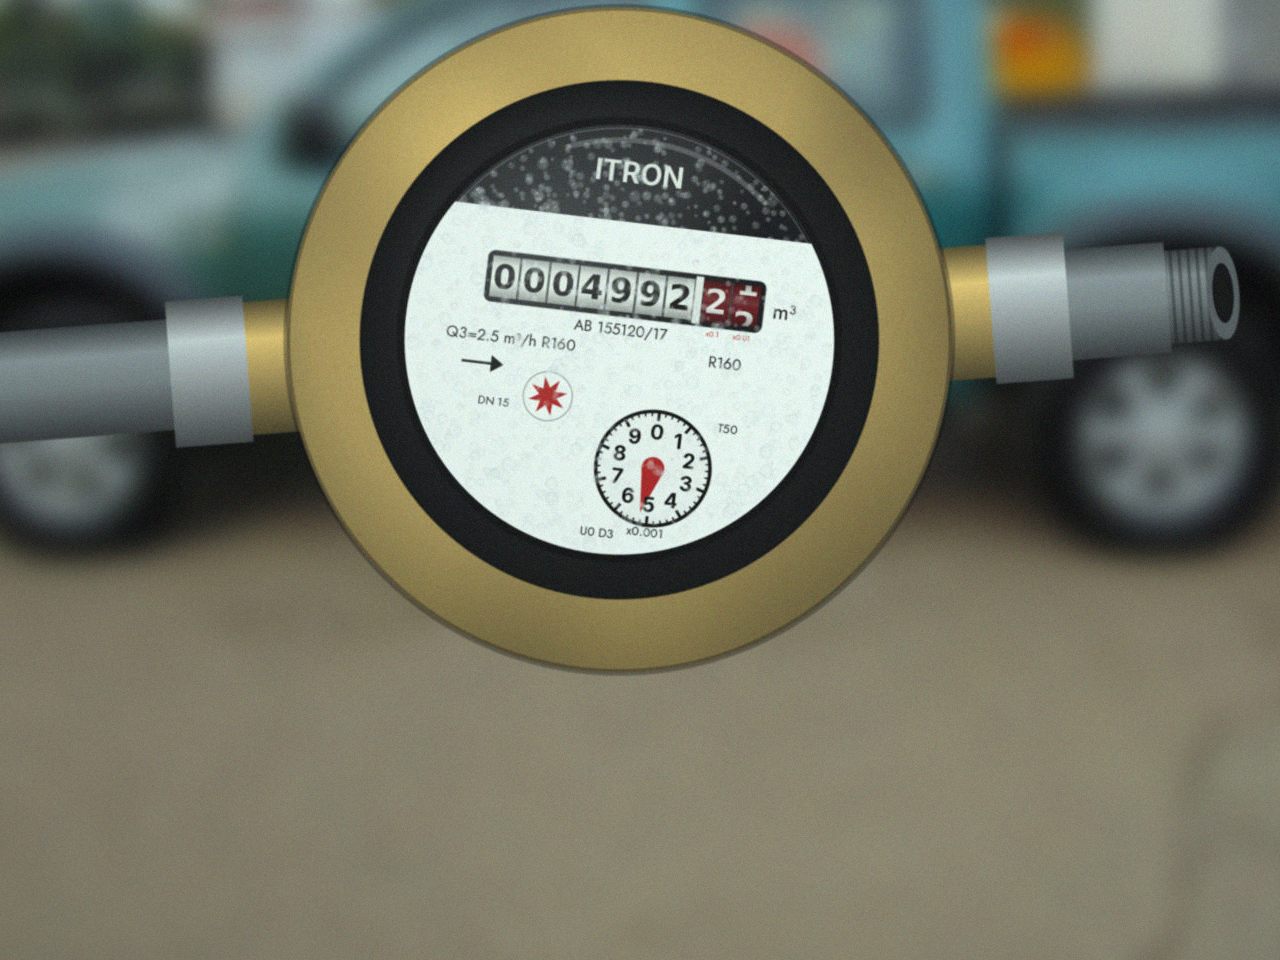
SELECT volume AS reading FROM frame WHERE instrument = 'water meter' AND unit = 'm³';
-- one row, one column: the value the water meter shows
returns 4992.215 m³
